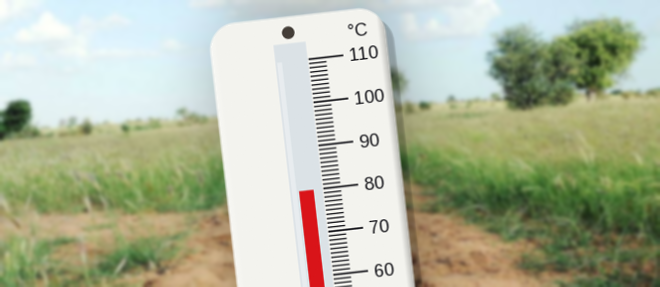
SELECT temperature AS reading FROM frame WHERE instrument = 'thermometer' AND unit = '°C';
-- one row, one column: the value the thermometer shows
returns 80 °C
